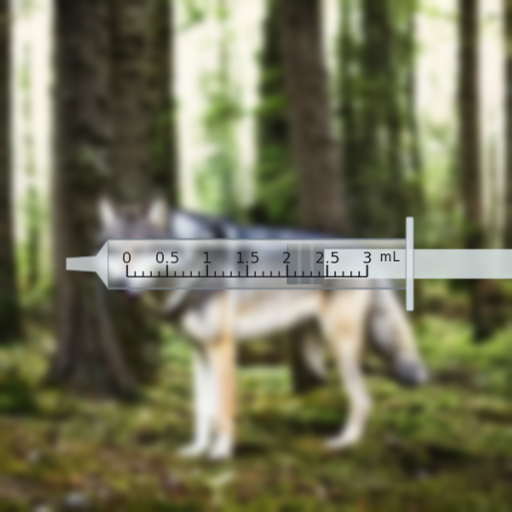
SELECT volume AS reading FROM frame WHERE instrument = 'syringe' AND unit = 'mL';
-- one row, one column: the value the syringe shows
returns 2 mL
